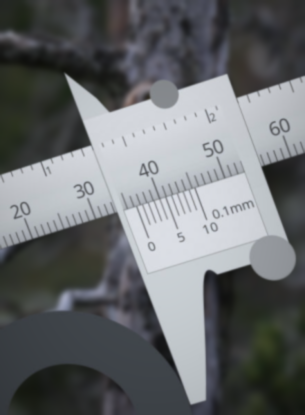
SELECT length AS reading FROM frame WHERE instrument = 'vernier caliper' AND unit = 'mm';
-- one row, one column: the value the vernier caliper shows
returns 36.4 mm
